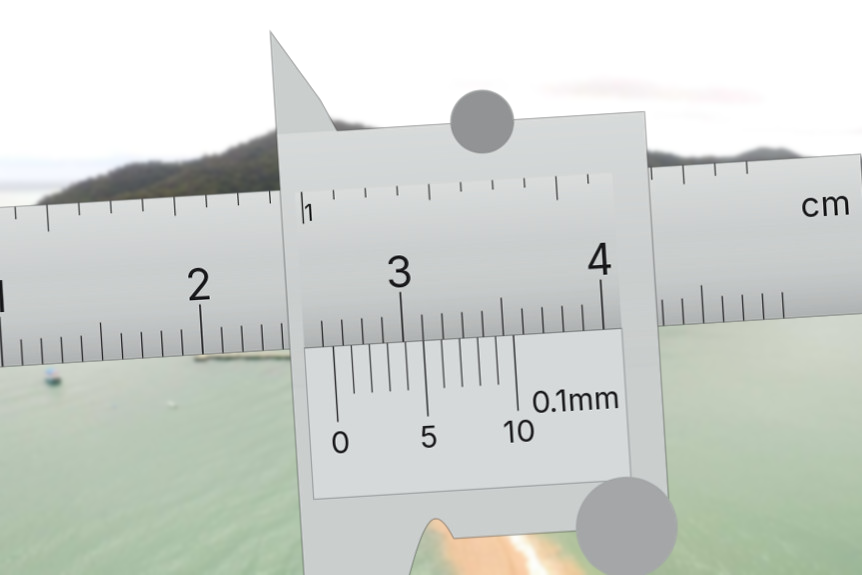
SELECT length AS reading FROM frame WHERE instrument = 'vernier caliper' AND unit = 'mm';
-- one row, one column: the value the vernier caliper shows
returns 26.5 mm
